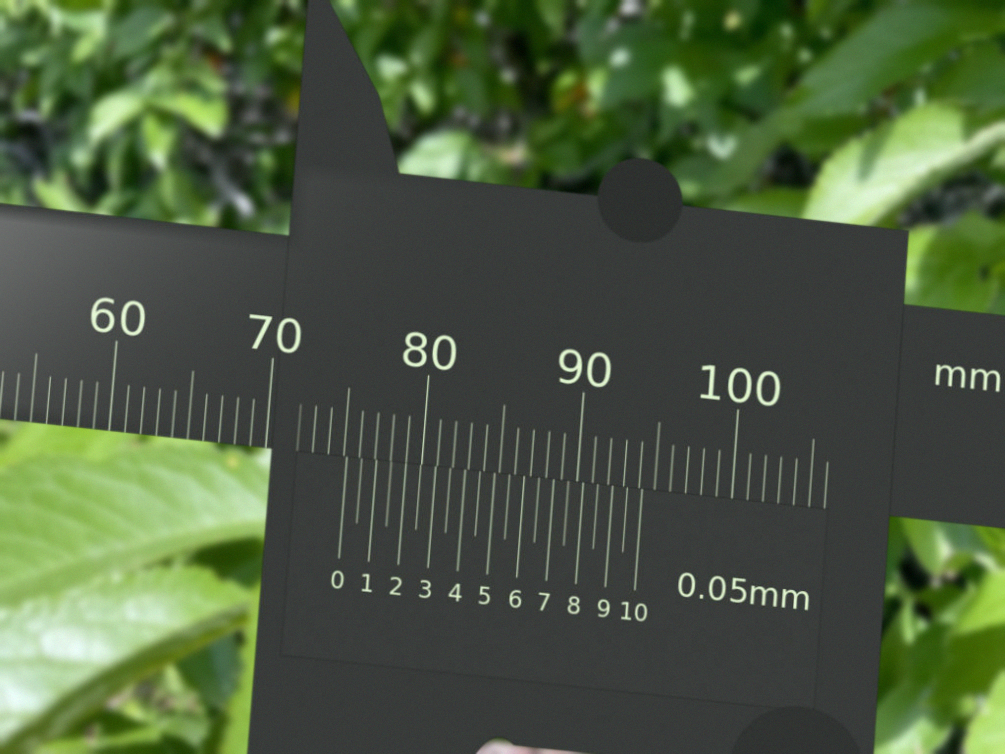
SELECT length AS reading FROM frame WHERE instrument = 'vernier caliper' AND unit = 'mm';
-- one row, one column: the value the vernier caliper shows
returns 75.2 mm
